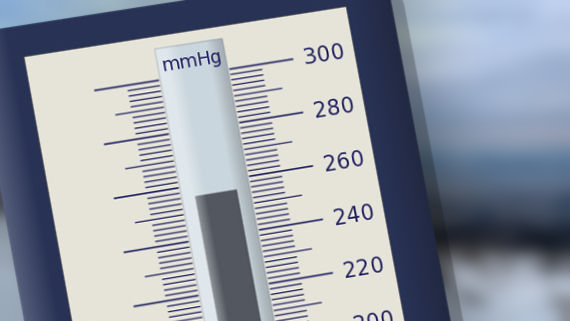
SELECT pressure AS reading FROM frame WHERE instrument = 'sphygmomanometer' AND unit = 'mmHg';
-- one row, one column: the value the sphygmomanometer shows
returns 256 mmHg
